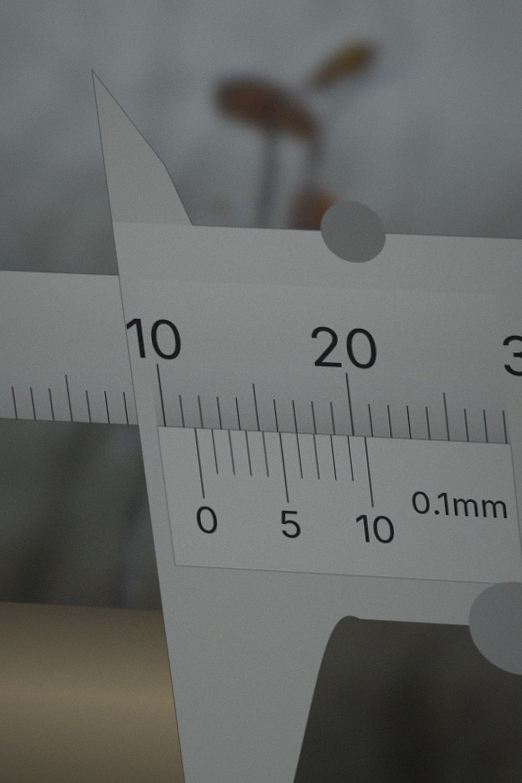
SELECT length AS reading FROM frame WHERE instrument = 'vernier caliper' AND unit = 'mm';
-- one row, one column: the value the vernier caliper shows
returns 11.6 mm
